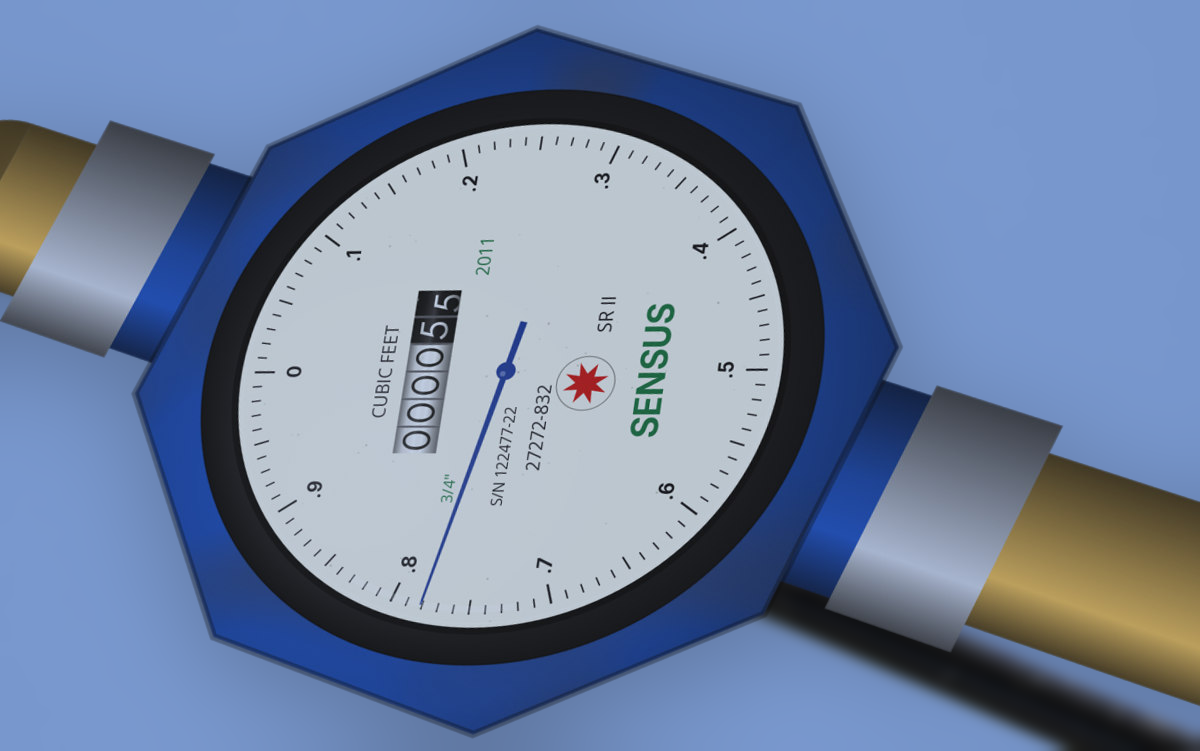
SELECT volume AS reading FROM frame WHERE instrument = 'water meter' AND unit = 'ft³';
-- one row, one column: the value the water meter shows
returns 54.78 ft³
